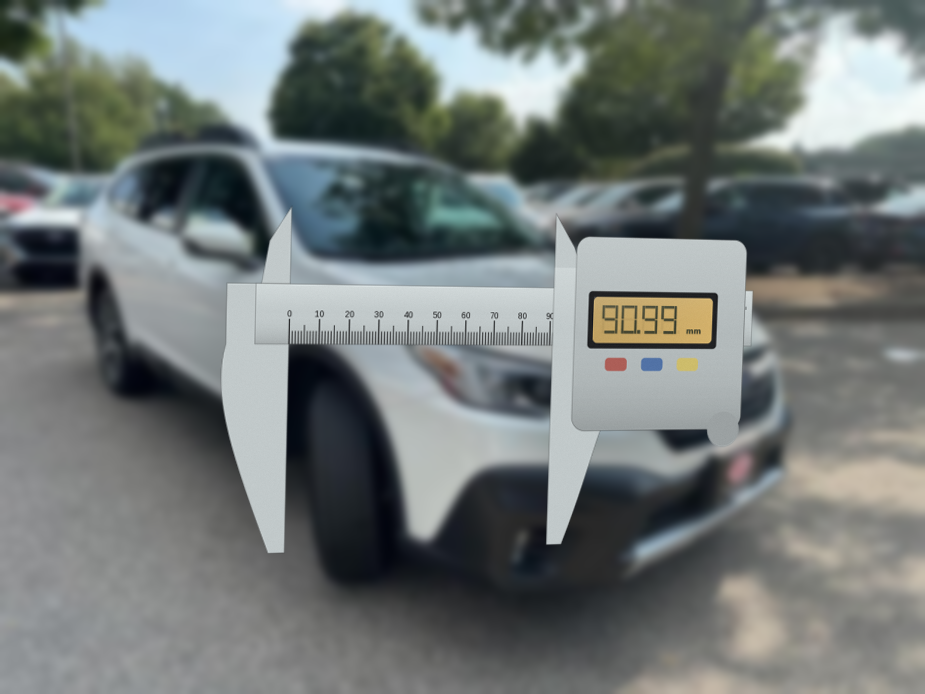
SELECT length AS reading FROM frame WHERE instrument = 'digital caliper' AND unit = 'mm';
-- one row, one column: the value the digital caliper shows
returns 90.99 mm
